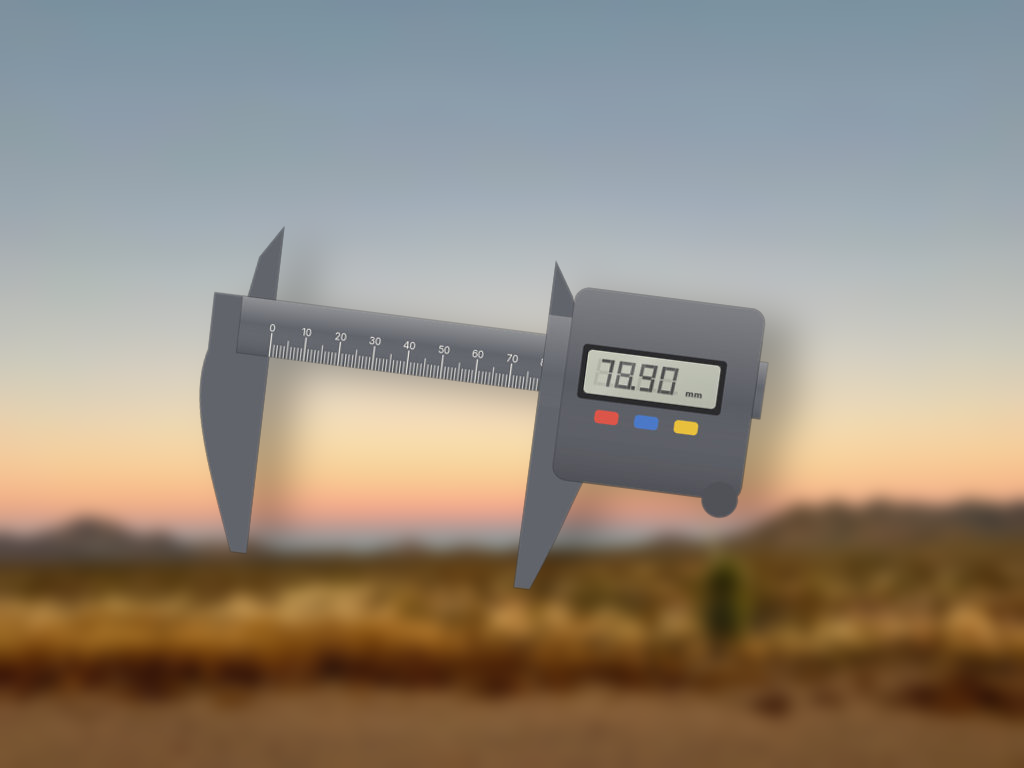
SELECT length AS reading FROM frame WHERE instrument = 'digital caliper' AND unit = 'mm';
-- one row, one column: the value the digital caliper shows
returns 78.90 mm
